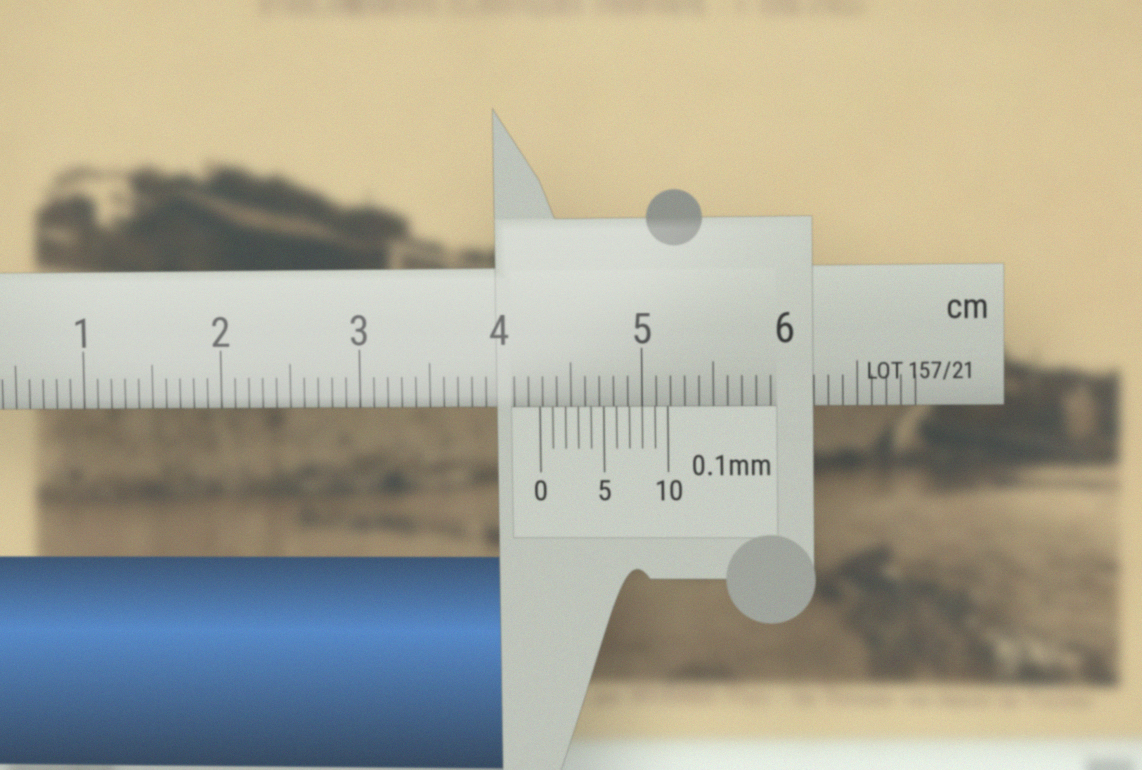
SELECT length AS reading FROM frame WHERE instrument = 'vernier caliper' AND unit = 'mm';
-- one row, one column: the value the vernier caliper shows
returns 42.8 mm
